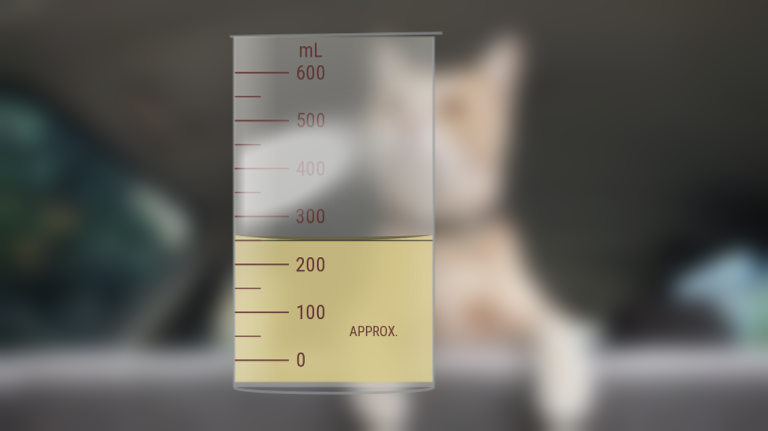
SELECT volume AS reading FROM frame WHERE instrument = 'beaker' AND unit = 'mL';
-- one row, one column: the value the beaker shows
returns 250 mL
